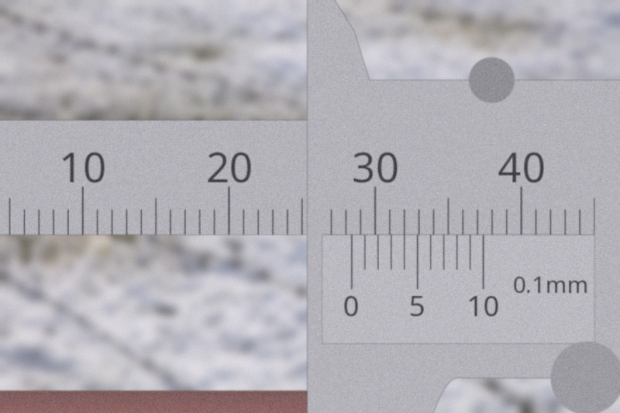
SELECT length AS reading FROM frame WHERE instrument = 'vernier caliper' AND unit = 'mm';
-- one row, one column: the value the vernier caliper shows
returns 28.4 mm
